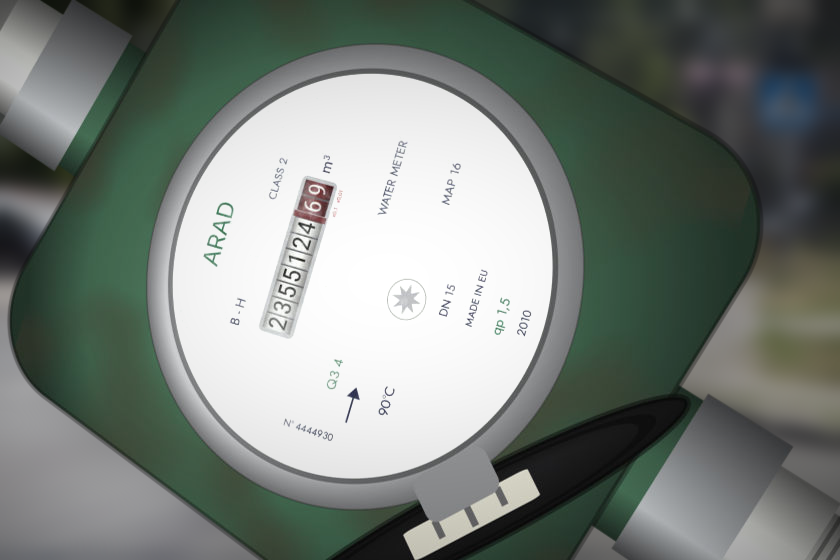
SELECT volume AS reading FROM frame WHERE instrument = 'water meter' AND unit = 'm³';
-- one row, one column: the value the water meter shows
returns 2355124.69 m³
